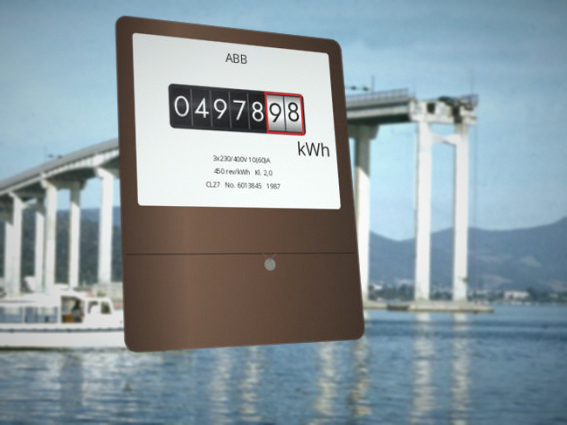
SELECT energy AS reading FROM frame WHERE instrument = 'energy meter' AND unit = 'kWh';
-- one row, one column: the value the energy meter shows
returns 4978.98 kWh
